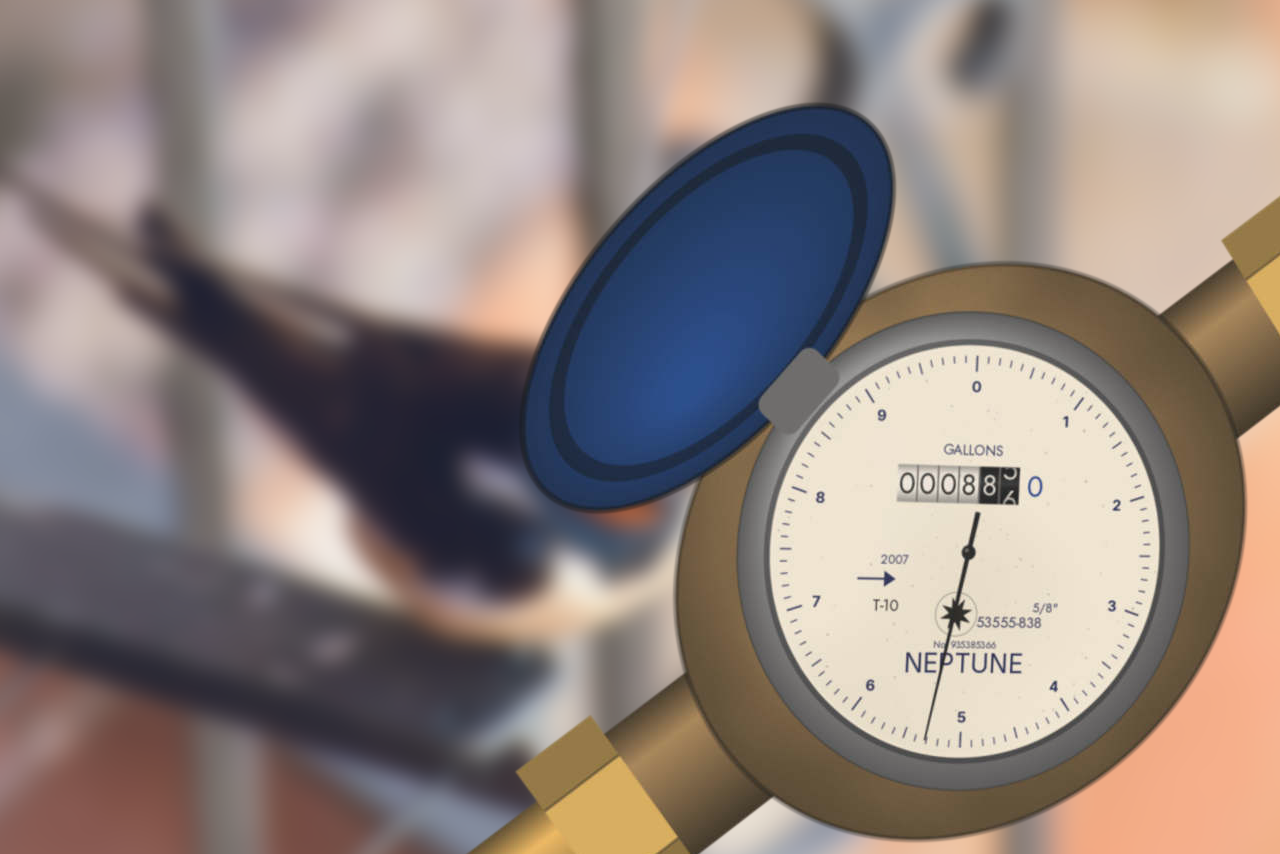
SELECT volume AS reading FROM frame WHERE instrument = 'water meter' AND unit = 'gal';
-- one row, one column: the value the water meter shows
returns 8855.3 gal
